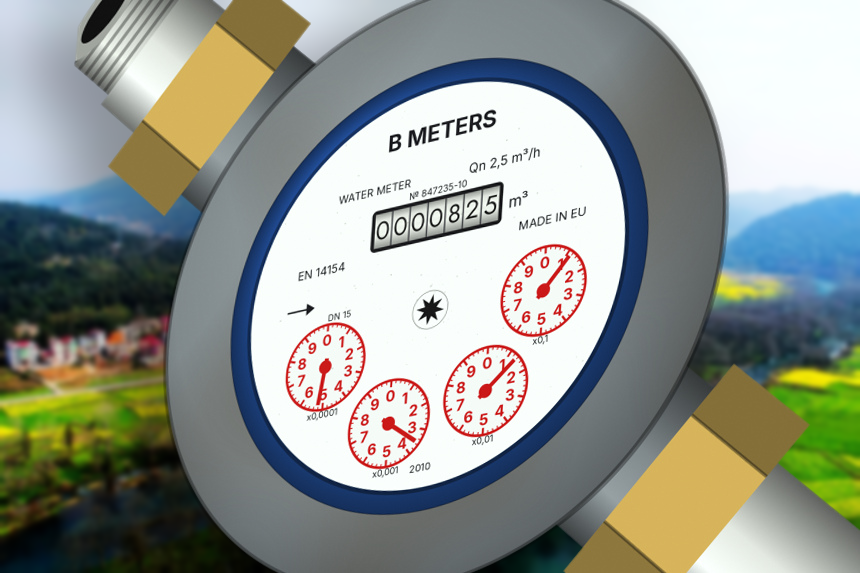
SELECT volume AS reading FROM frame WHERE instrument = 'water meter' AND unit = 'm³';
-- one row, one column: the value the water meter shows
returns 825.1135 m³
